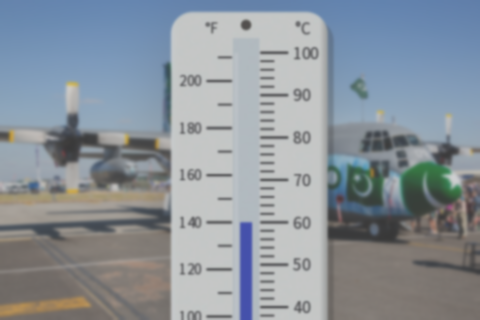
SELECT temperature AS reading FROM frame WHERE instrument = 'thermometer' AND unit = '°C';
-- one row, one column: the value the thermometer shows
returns 60 °C
